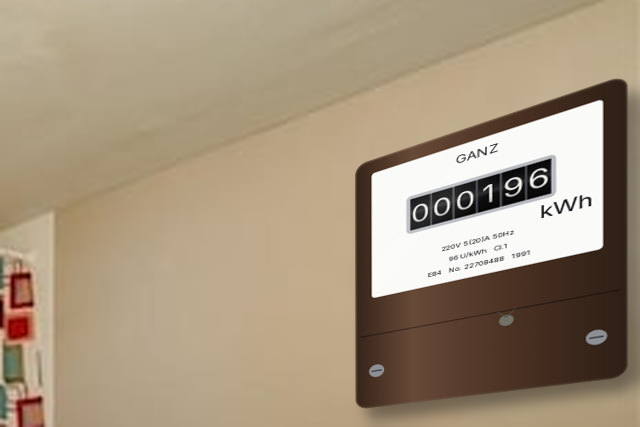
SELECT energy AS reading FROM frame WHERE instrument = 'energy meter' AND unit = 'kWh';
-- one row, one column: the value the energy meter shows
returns 196 kWh
